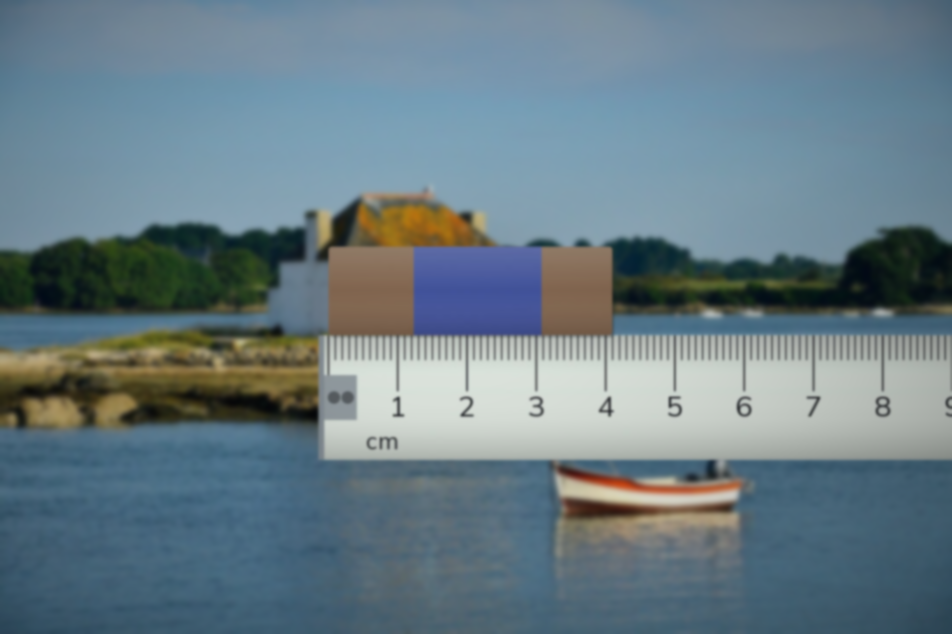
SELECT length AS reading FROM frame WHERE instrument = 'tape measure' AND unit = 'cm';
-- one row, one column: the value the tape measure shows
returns 4.1 cm
